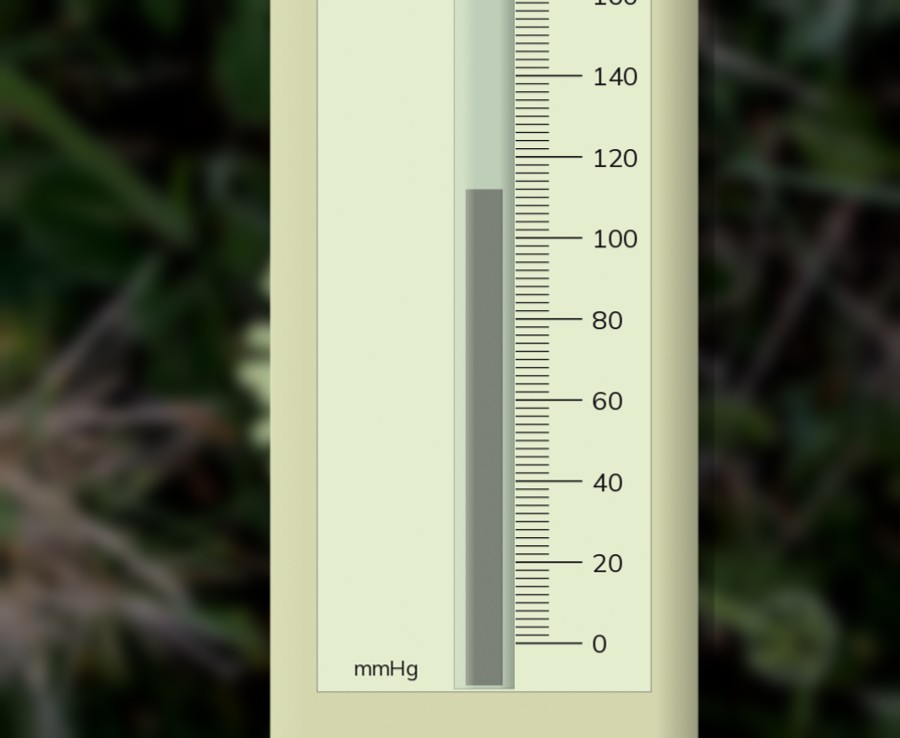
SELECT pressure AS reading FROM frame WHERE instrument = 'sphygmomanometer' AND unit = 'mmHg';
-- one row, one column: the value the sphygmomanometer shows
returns 112 mmHg
